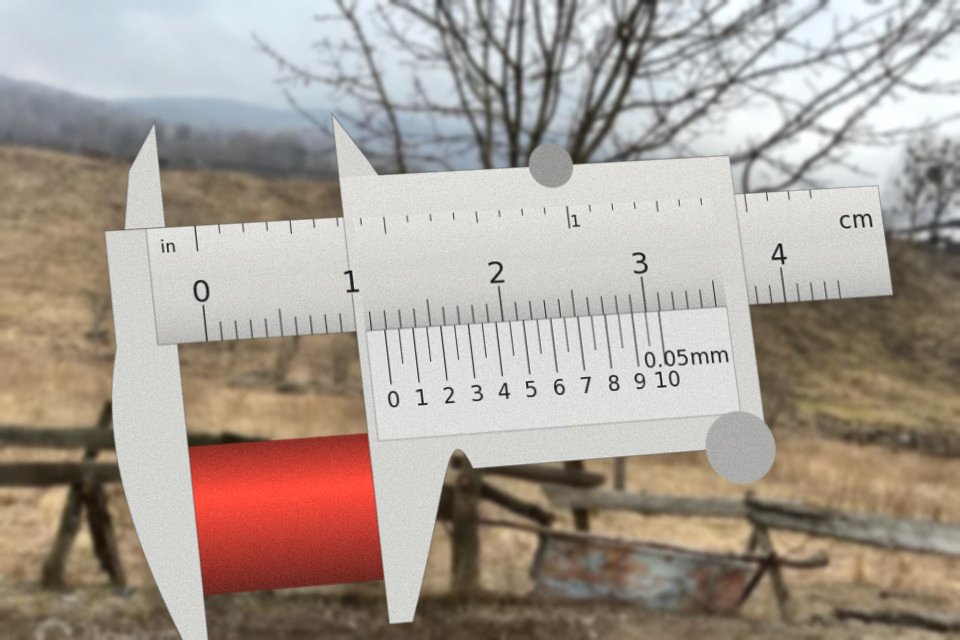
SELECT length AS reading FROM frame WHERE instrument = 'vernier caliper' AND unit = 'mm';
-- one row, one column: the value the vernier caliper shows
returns 11.9 mm
